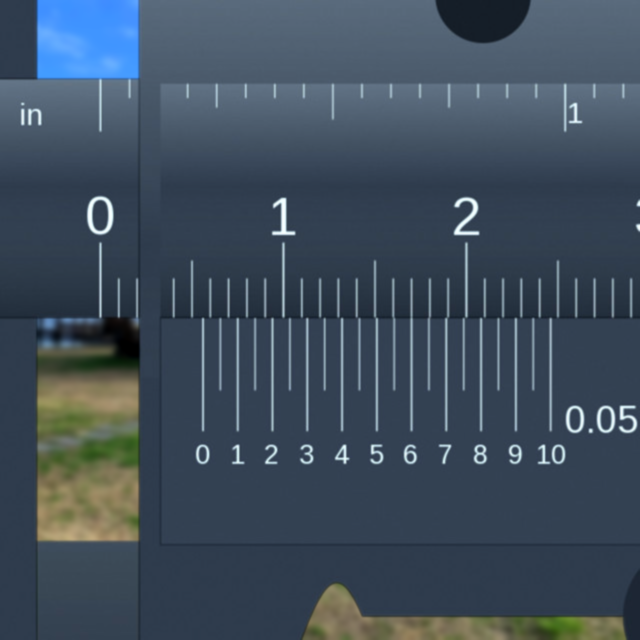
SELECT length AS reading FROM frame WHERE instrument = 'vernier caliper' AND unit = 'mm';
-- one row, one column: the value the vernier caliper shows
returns 5.6 mm
